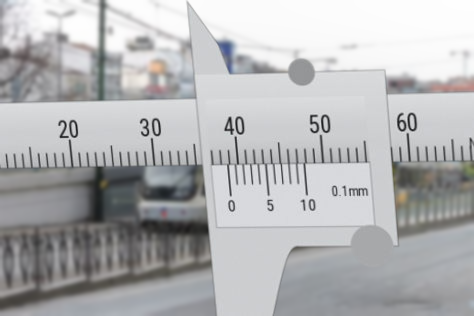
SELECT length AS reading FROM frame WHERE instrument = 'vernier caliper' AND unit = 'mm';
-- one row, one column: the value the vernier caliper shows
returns 38.8 mm
